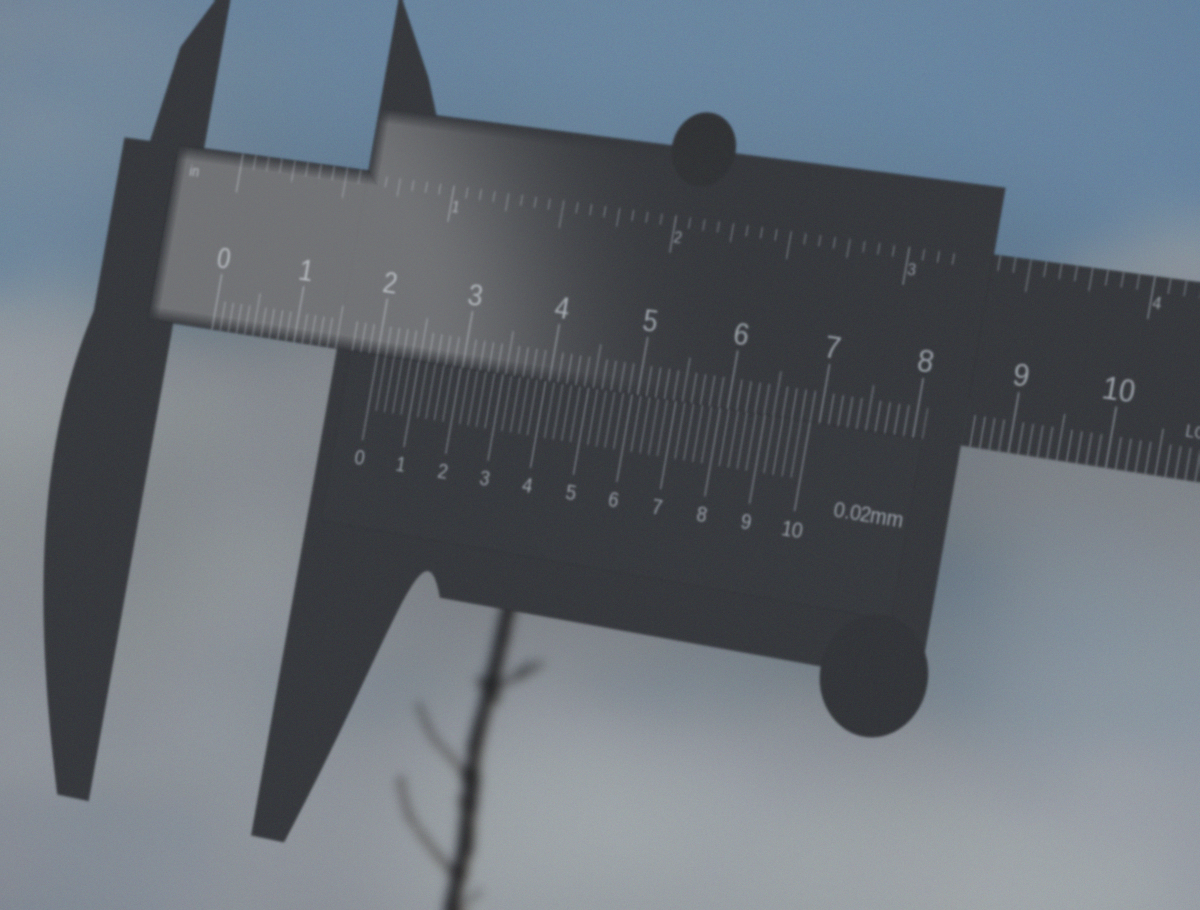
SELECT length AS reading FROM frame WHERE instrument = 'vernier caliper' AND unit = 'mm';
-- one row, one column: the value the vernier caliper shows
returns 20.0 mm
